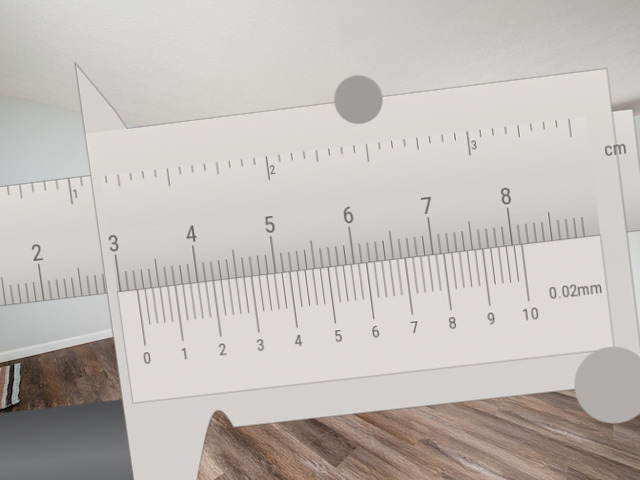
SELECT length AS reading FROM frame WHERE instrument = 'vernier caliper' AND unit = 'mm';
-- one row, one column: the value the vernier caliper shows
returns 32.2 mm
